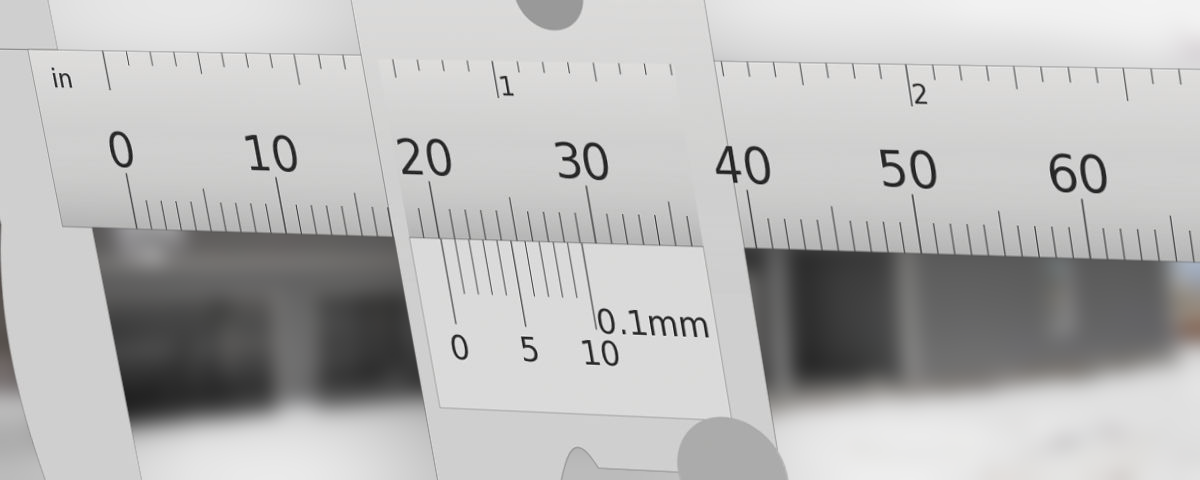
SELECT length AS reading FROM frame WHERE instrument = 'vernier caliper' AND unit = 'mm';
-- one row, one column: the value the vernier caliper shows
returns 20.1 mm
